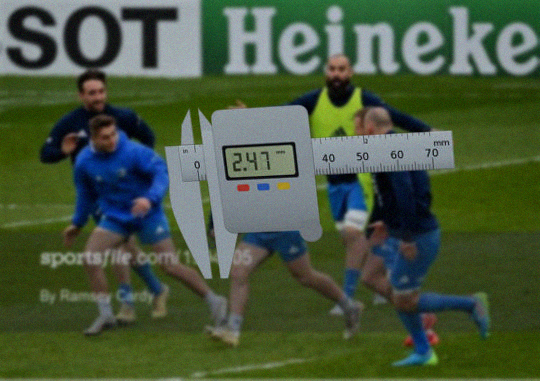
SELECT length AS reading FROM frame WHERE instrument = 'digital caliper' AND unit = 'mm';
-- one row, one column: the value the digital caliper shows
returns 2.47 mm
